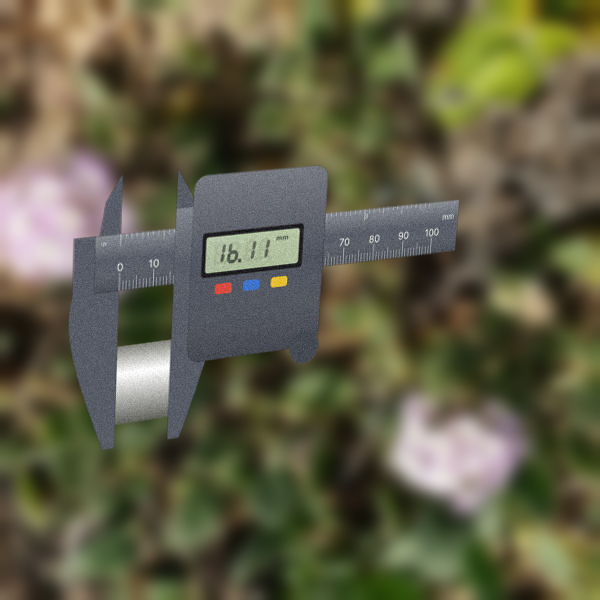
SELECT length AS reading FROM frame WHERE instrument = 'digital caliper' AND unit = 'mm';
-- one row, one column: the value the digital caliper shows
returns 16.11 mm
